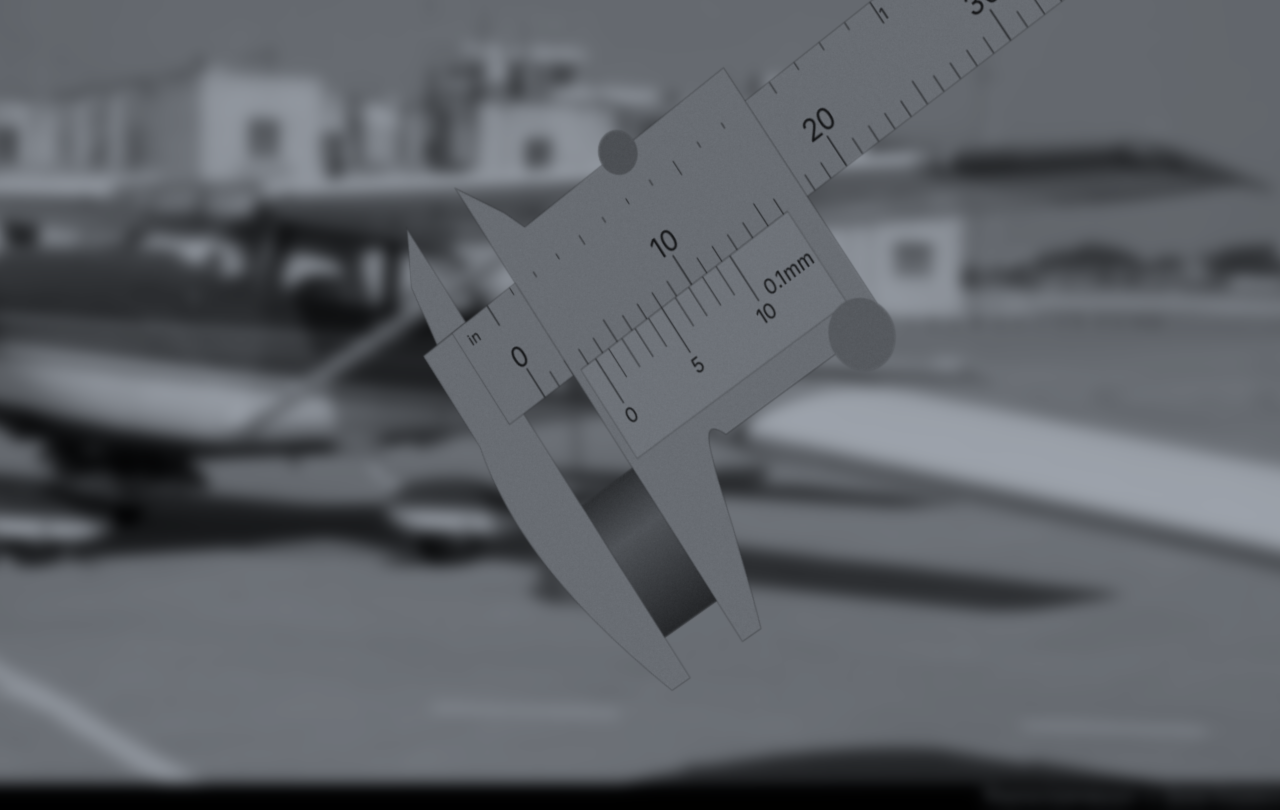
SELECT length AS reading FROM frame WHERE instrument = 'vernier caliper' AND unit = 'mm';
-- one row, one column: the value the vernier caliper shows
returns 3.5 mm
